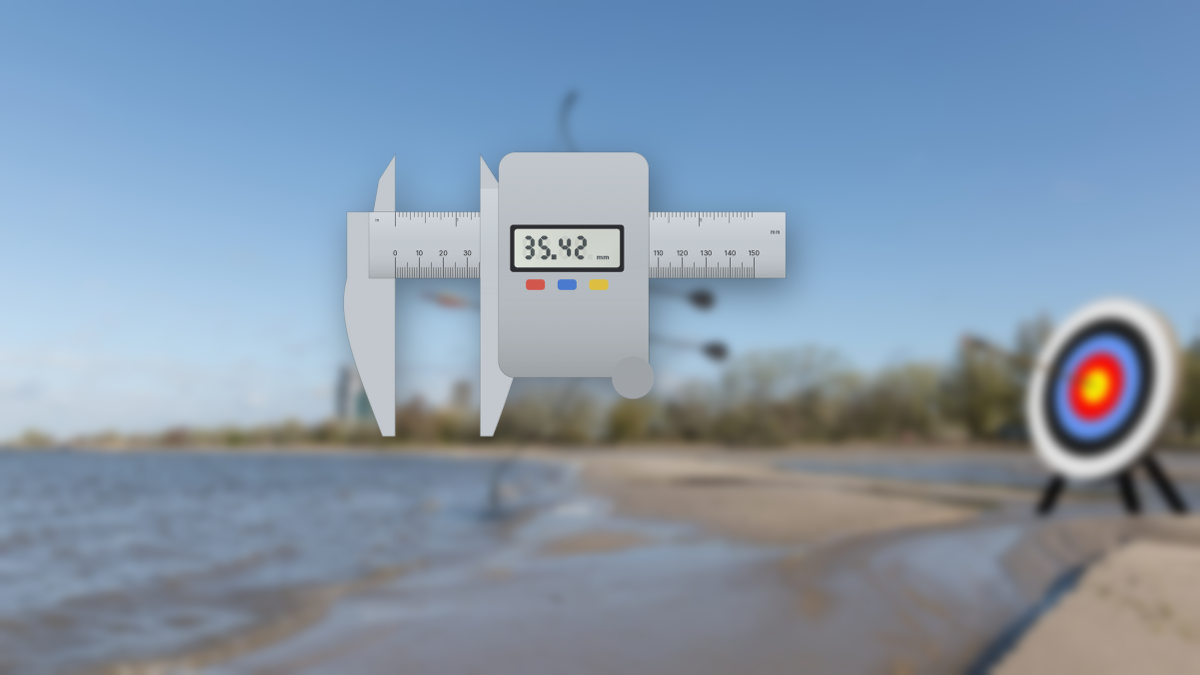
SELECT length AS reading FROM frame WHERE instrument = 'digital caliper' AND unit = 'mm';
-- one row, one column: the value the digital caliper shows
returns 35.42 mm
